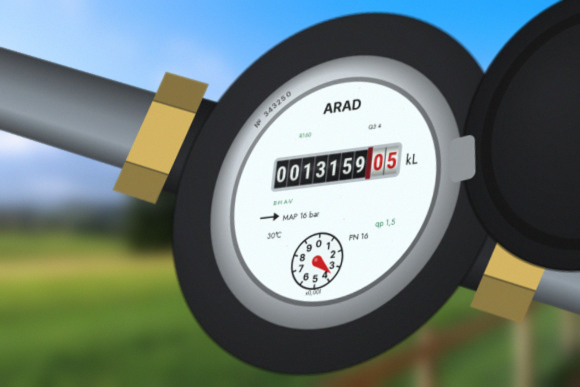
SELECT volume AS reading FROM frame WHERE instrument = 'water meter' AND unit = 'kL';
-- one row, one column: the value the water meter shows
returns 13159.053 kL
